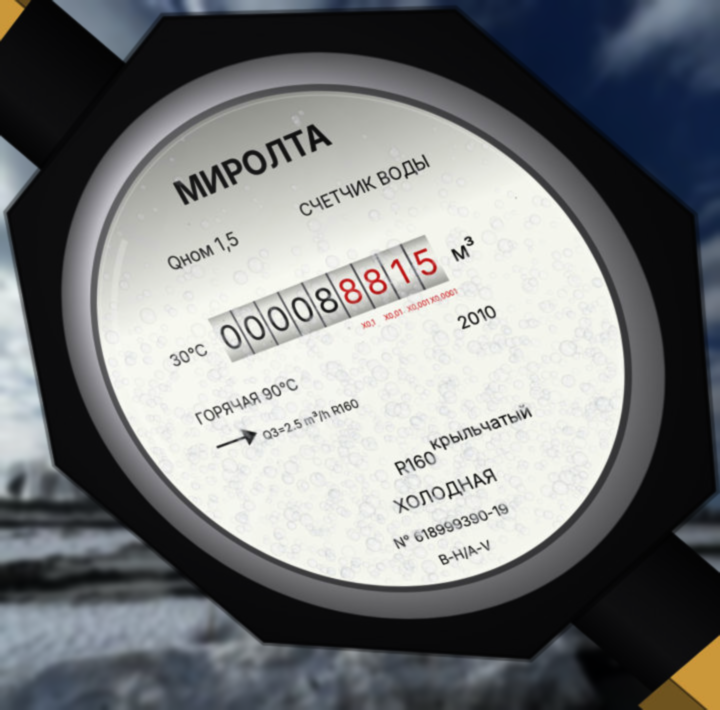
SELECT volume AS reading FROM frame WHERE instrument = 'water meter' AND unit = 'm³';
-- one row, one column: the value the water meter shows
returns 8.8815 m³
